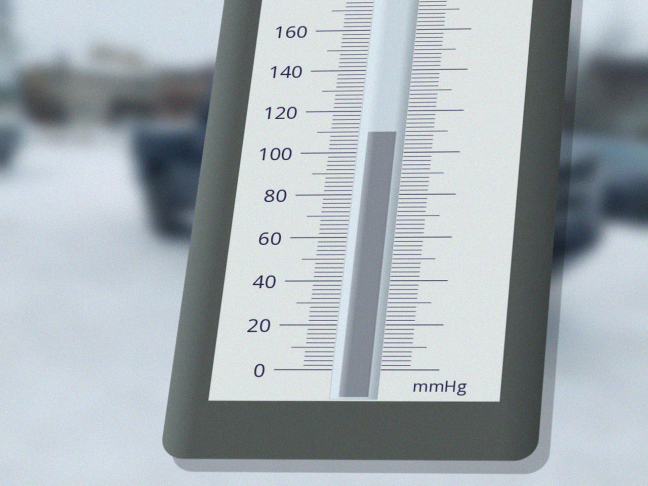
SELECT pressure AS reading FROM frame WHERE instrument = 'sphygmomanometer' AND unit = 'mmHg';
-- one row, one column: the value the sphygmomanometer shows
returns 110 mmHg
